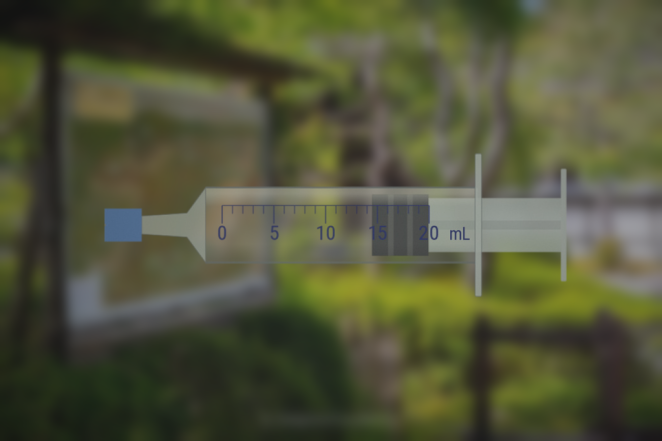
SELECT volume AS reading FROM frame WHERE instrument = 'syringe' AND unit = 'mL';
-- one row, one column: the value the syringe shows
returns 14.5 mL
